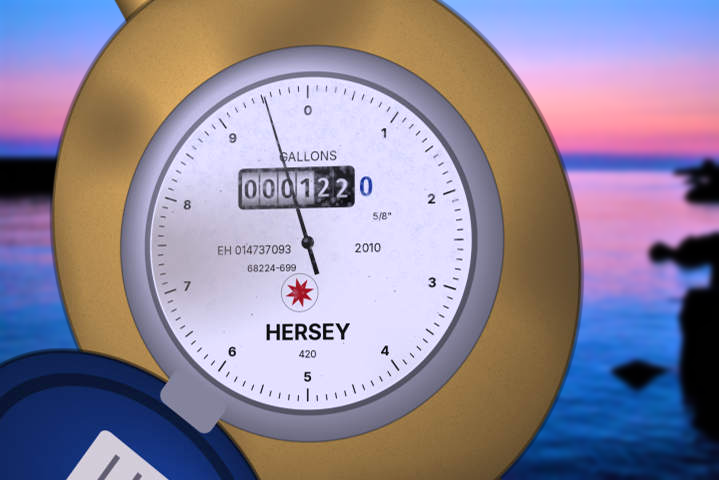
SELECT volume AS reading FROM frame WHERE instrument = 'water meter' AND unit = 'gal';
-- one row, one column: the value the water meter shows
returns 1219.5 gal
